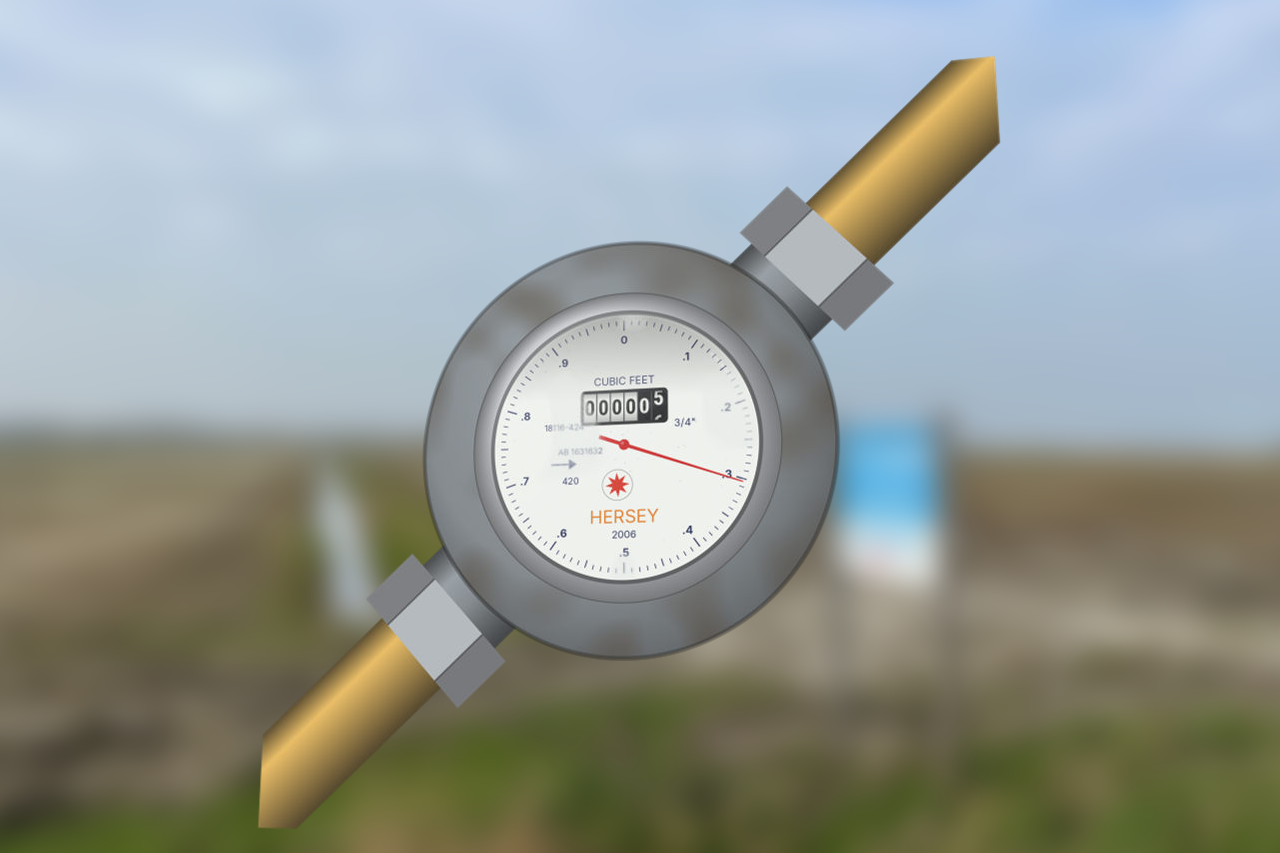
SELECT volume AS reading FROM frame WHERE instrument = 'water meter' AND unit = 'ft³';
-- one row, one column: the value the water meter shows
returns 5.30 ft³
